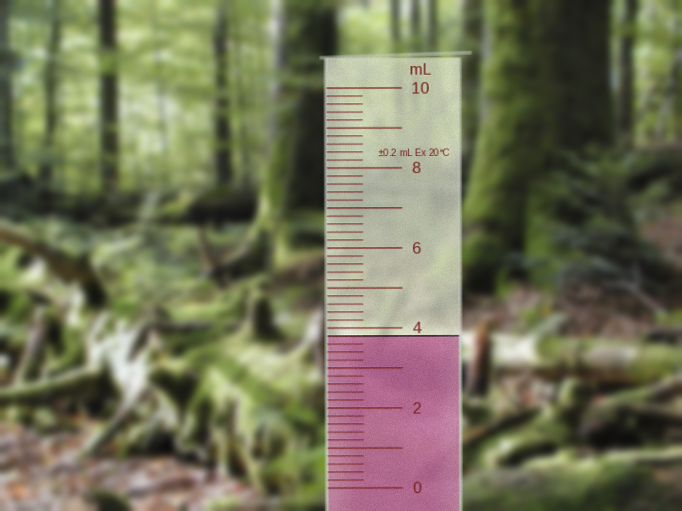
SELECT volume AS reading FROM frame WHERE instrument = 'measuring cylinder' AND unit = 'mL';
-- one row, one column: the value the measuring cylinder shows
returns 3.8 mL
